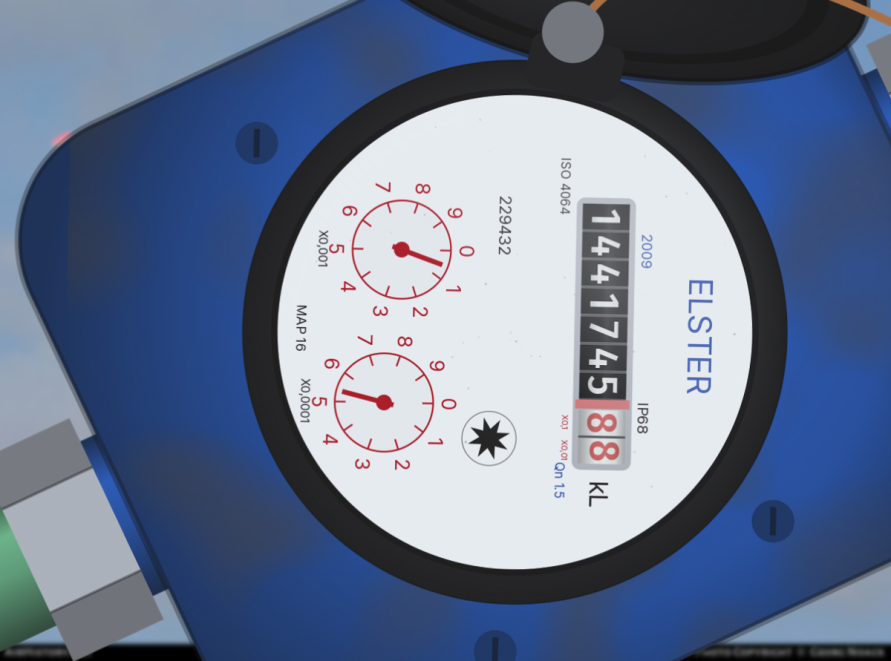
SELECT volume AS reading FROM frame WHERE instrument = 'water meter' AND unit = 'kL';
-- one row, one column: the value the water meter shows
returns 1441745.8805 kL
